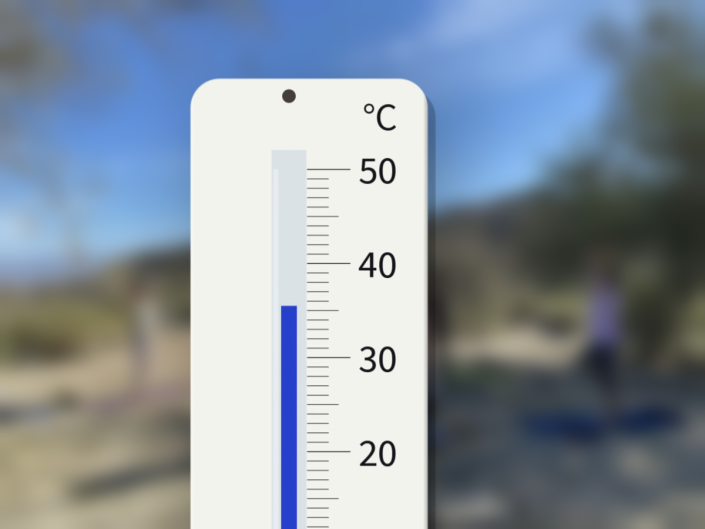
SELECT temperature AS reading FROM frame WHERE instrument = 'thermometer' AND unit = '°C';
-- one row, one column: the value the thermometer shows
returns 35.5 °C
